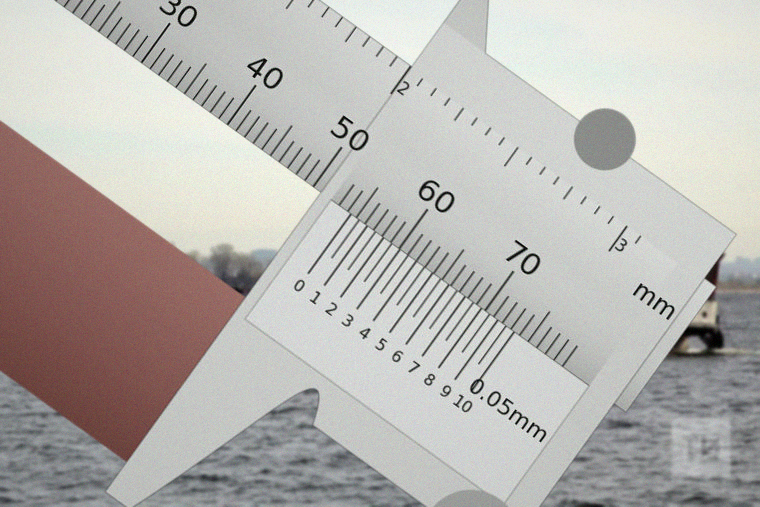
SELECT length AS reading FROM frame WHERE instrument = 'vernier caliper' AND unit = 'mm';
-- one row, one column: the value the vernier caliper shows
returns 54.4 mm
